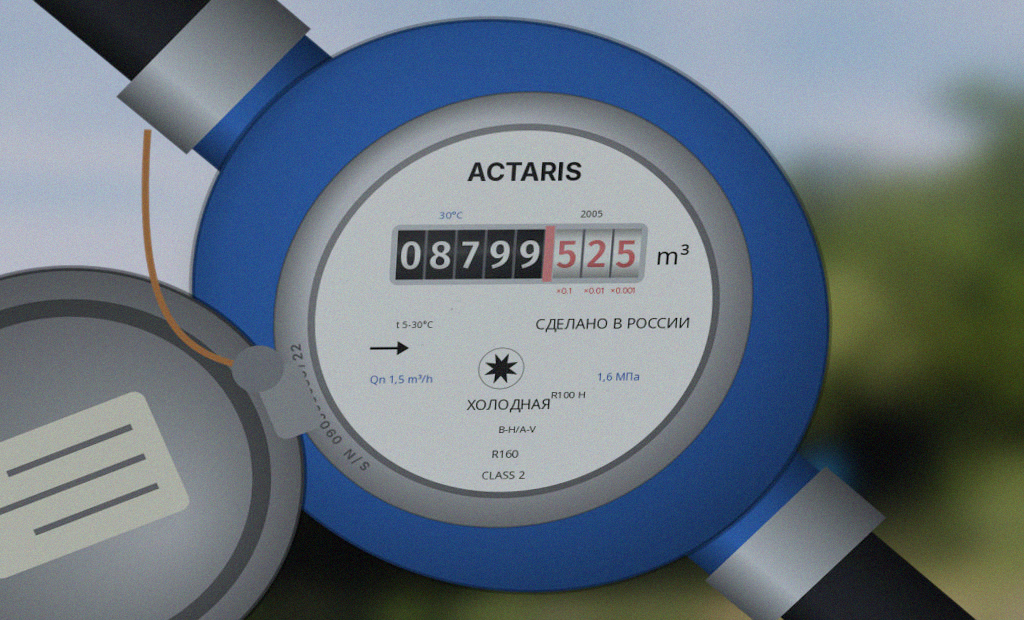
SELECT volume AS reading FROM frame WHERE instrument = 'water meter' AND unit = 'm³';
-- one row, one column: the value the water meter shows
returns 8799.525 m³
